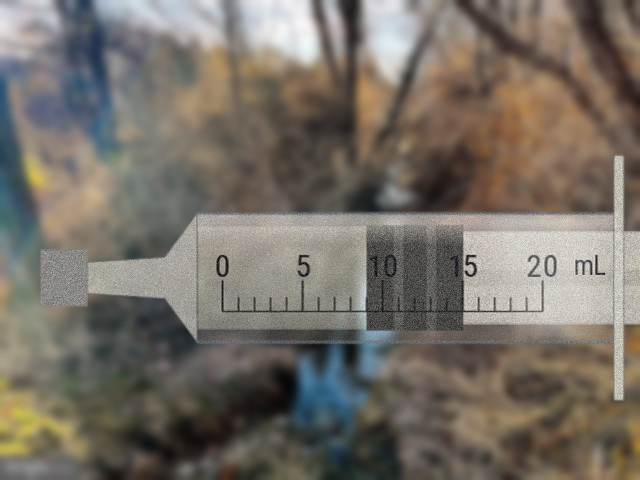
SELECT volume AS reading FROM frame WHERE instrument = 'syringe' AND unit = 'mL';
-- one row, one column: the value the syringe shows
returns 9 mL
